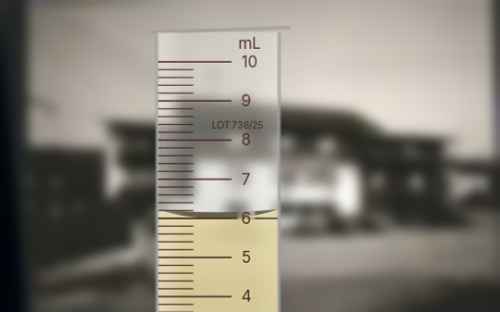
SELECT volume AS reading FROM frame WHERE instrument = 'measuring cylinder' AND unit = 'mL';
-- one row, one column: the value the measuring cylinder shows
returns 6 mL
